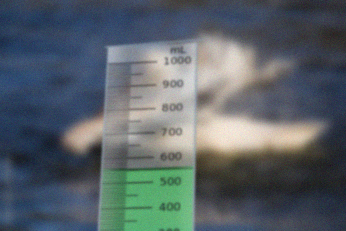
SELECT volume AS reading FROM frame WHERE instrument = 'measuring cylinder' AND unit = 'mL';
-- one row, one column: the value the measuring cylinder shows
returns 550 mL
